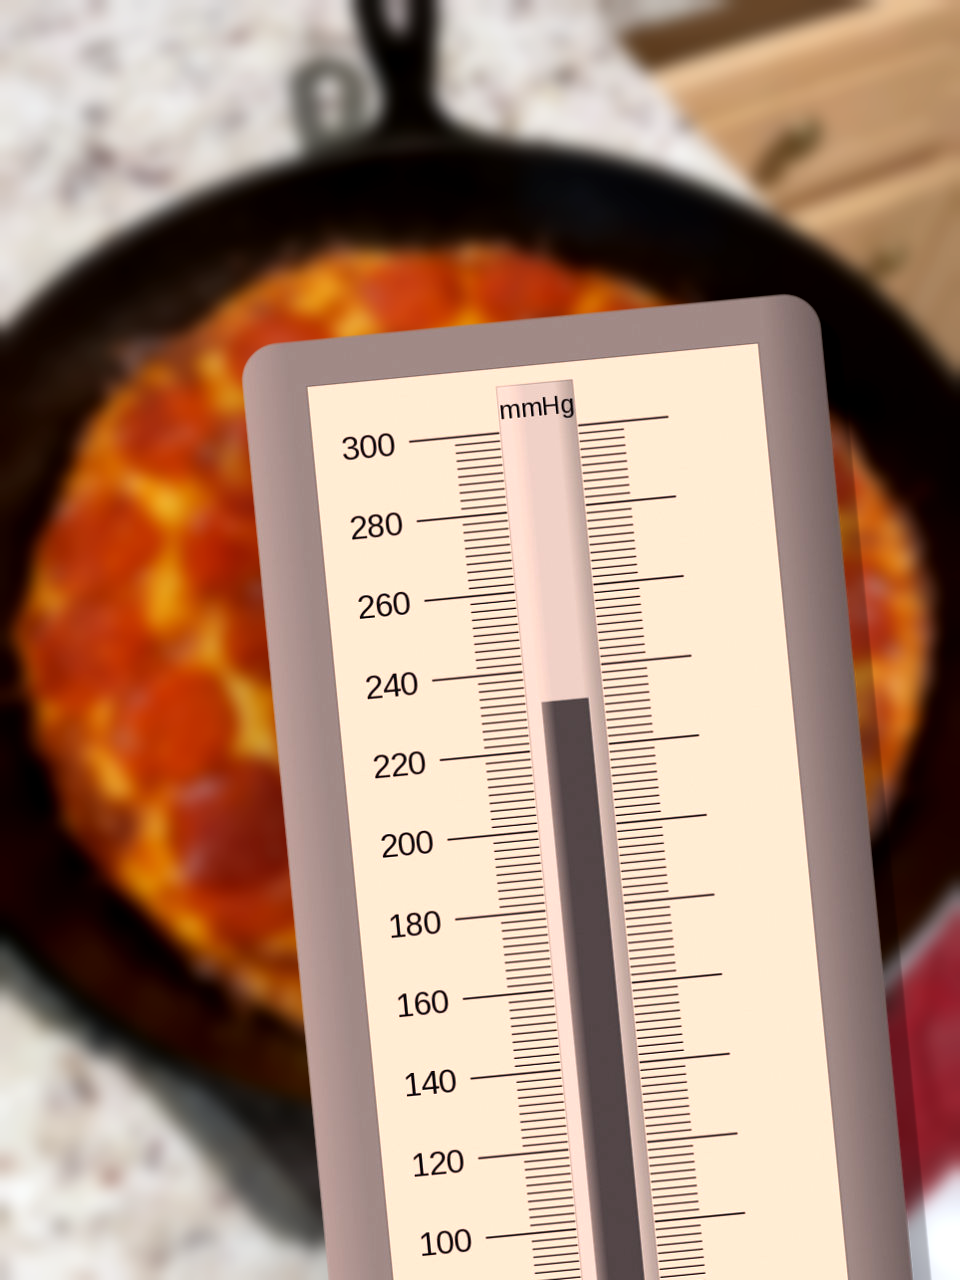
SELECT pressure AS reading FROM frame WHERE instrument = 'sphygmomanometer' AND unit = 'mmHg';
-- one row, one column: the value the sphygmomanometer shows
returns 232 mmHg
